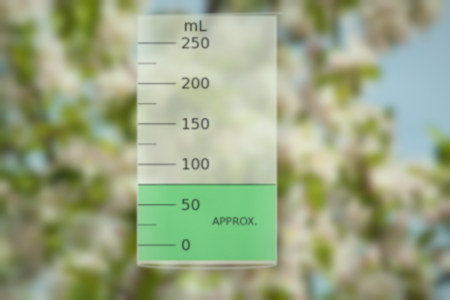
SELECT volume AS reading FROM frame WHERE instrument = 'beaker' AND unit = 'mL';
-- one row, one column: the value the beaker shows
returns 75 mL
